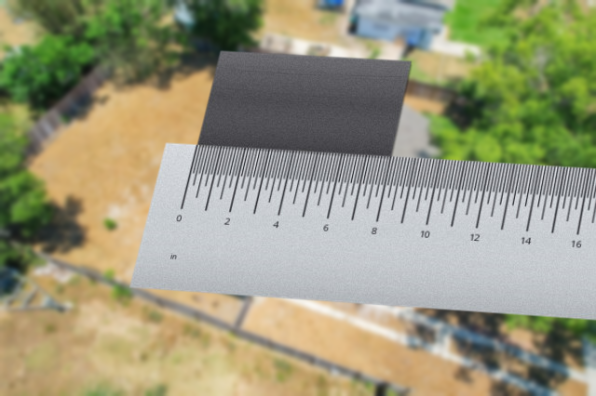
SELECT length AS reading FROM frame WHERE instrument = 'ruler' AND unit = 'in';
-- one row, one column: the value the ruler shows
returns 8 in
